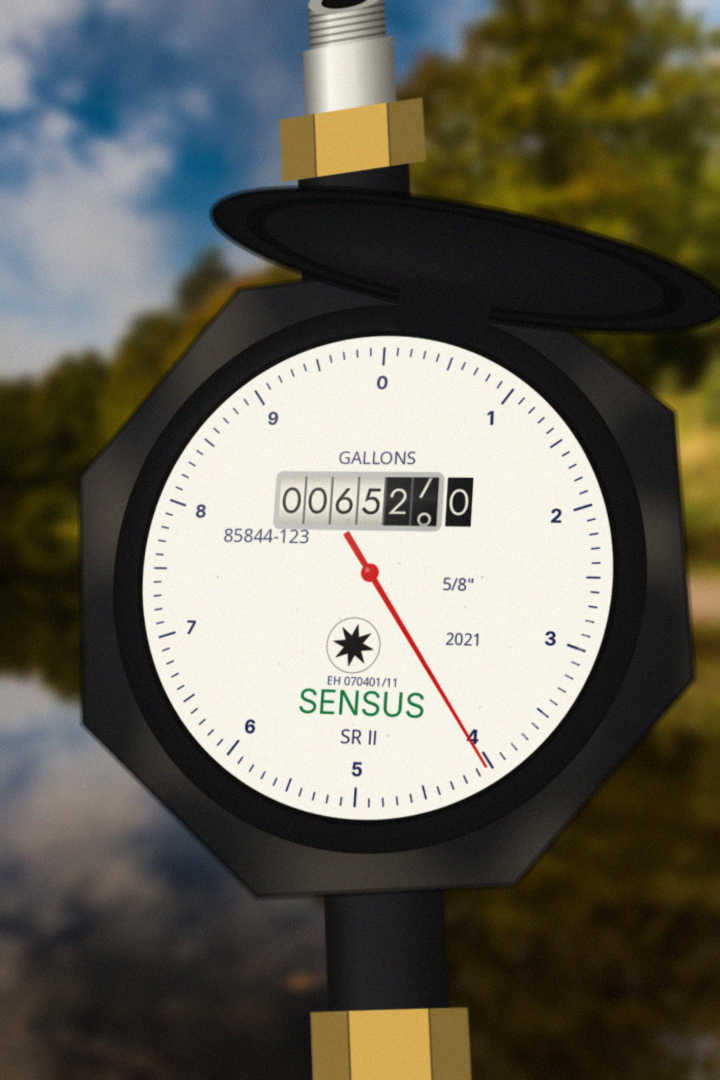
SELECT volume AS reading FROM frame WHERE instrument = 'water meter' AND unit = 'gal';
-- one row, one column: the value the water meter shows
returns 65274.0 gal
